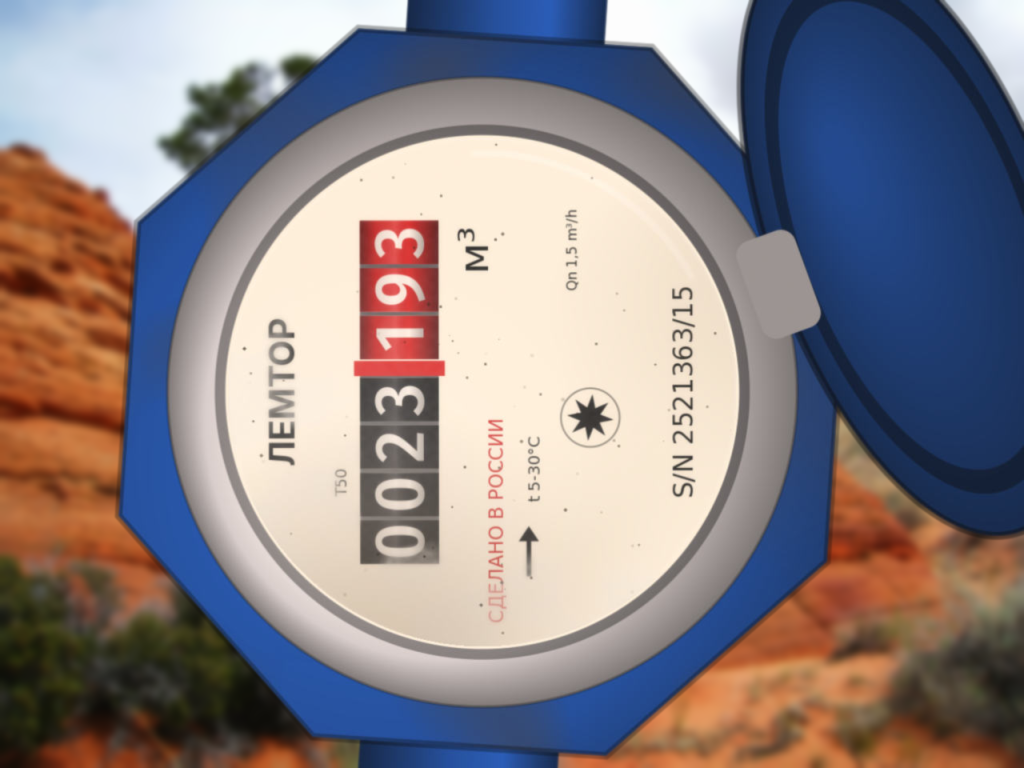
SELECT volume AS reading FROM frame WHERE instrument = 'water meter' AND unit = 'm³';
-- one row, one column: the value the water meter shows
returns 23.193 m³
